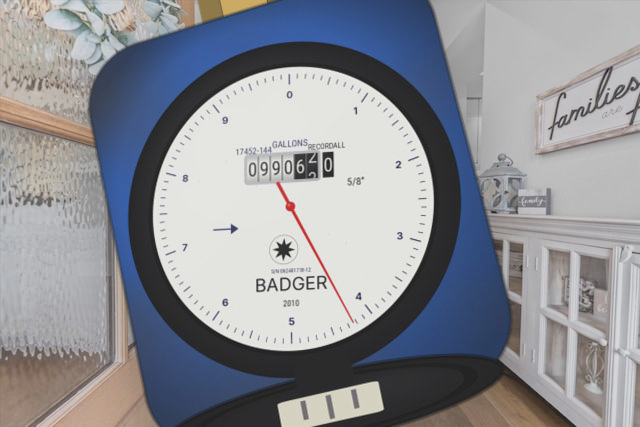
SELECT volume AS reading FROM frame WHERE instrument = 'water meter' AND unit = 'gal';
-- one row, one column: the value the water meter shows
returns 990624.2 gal
